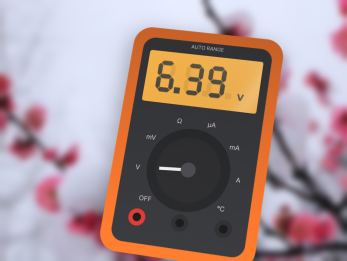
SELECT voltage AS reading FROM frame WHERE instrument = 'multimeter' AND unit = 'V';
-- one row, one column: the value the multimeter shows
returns 6.39 V
